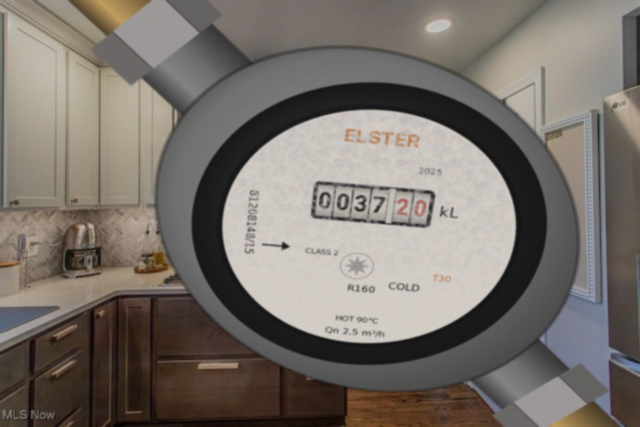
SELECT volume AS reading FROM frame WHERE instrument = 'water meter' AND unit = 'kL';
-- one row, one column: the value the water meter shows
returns 37.20 kL
